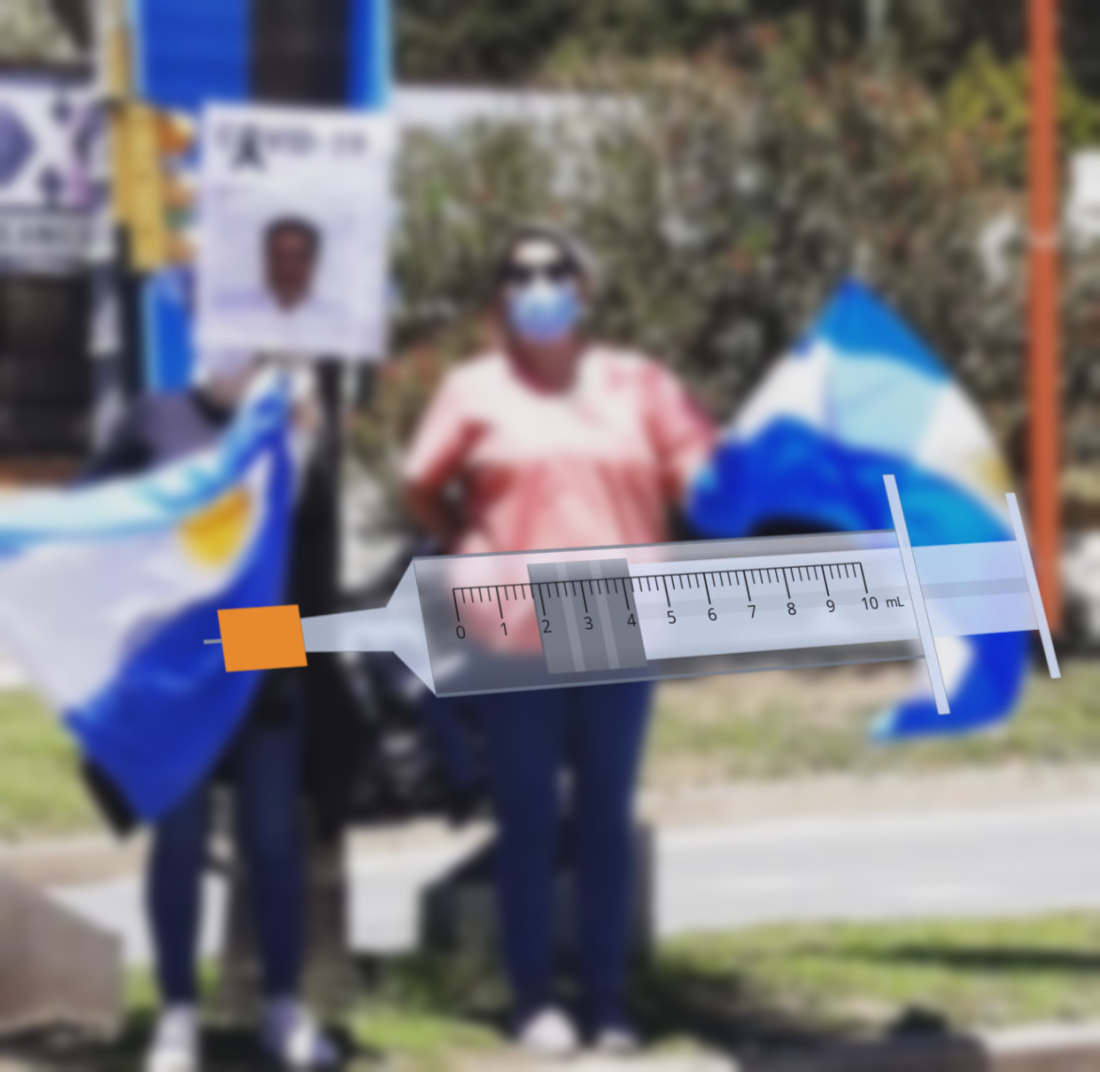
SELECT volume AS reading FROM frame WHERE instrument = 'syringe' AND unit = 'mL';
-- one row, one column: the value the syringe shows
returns 1.8 mL
